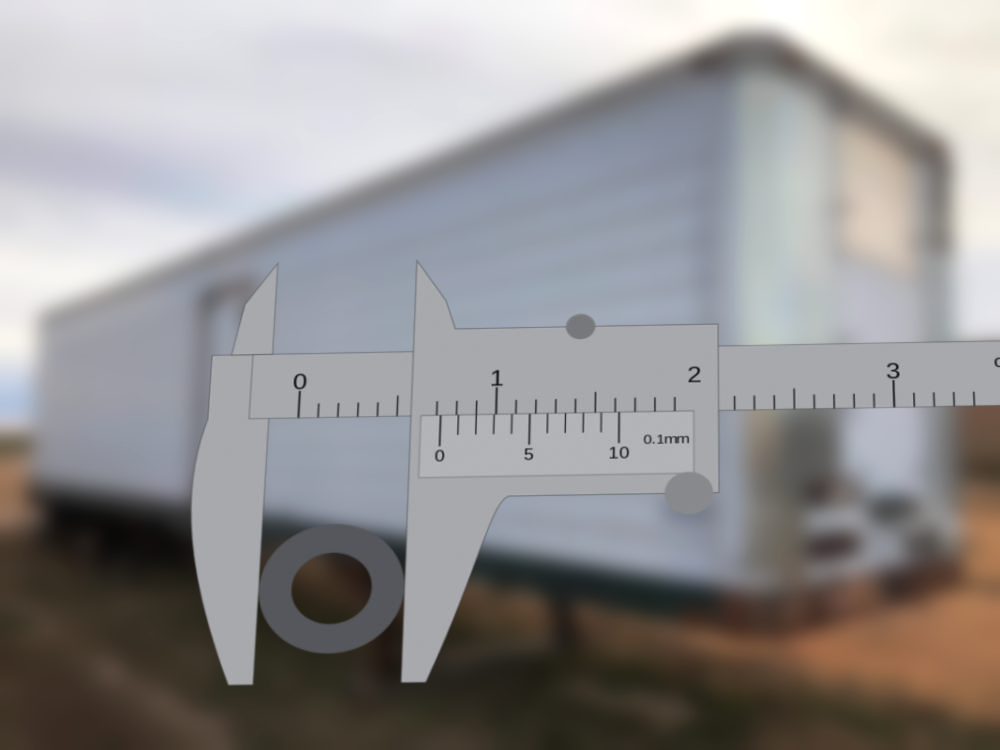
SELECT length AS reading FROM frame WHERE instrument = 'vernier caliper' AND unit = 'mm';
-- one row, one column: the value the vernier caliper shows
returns 7.2 mm
